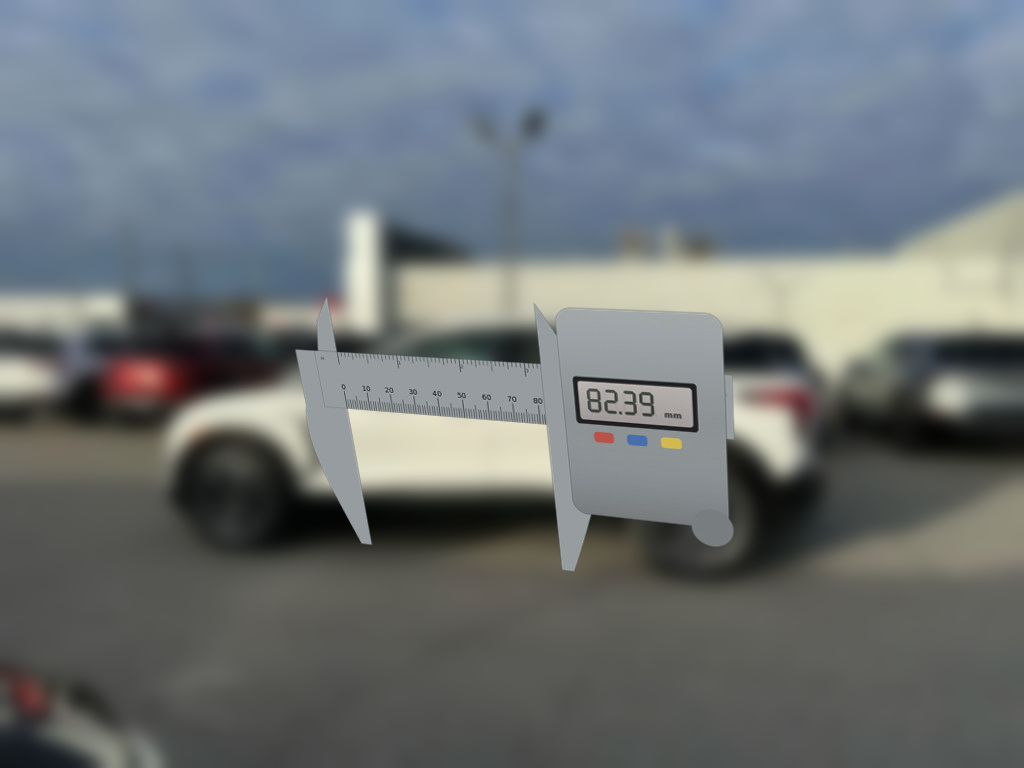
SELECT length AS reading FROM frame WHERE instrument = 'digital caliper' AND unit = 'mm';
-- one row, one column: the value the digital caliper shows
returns 82.39 mm
